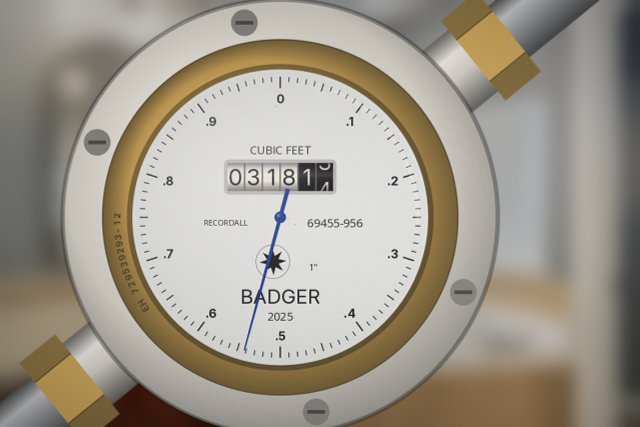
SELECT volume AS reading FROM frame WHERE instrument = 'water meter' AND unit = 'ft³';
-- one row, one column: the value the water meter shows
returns 31813.54 ft³
